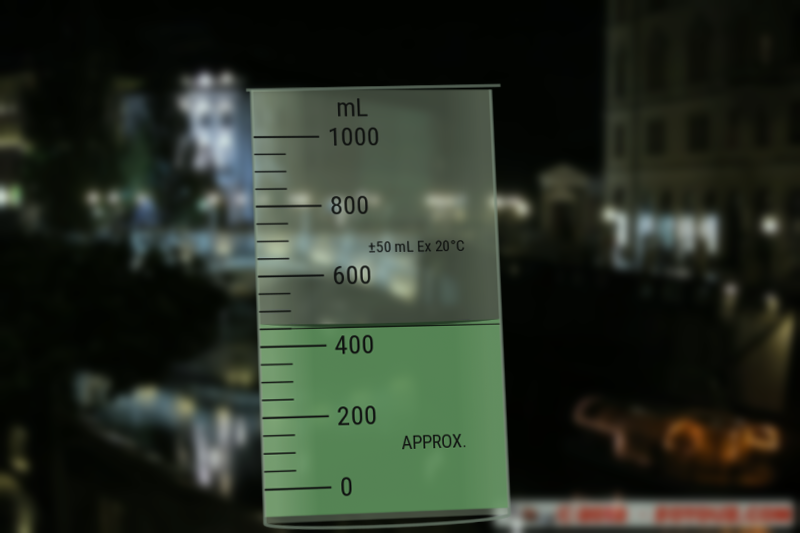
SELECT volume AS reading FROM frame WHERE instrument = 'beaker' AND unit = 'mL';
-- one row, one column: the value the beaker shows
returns 450 mL
